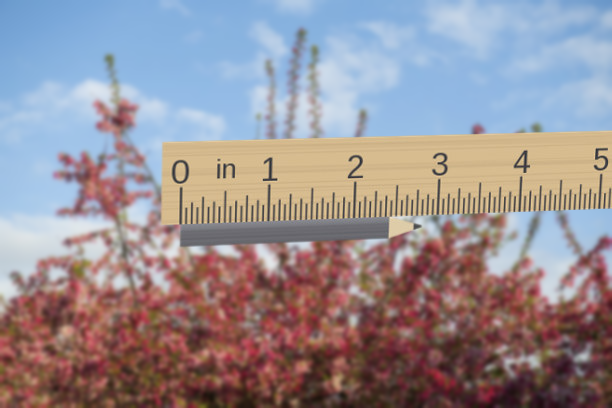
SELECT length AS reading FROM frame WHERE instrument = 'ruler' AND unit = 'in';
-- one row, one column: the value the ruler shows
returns 2.8125 in
